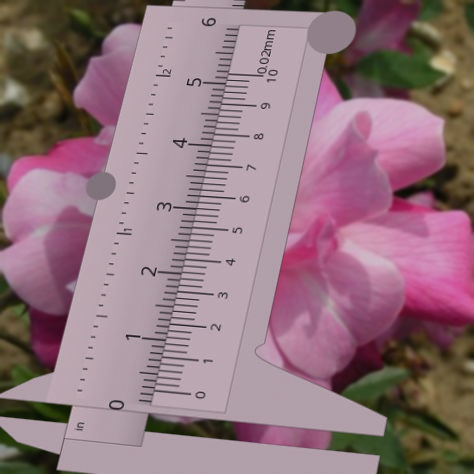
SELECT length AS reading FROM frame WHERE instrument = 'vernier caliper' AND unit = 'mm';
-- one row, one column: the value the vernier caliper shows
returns 2.6 mm
